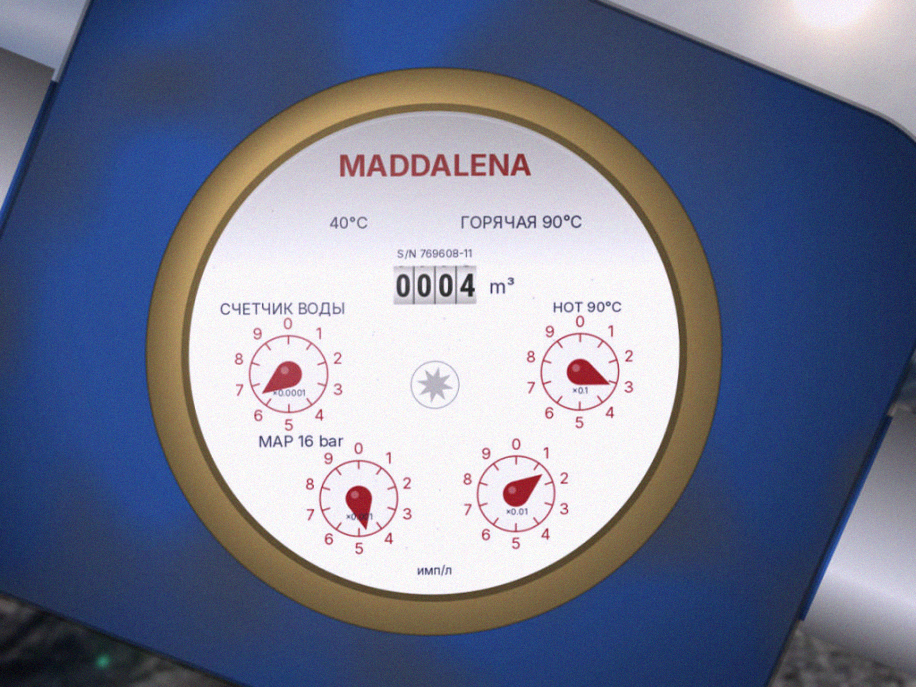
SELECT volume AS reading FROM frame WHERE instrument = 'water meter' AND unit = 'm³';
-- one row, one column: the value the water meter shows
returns 4.3146 m³
